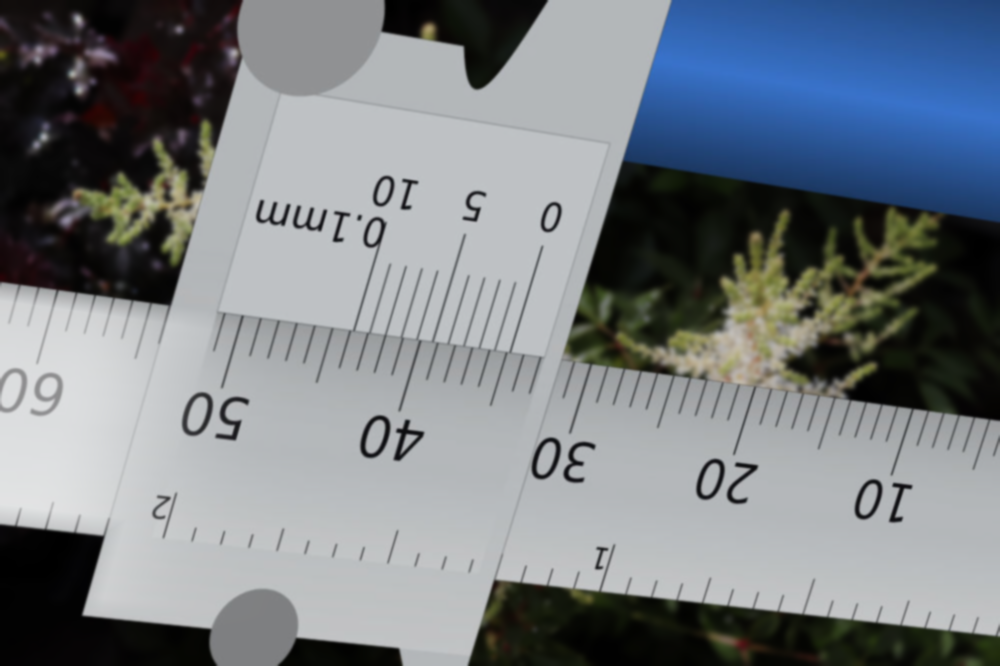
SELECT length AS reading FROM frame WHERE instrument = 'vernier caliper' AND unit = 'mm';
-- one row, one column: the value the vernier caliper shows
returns 34.8 mm
